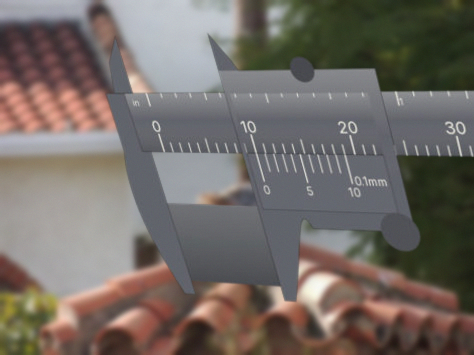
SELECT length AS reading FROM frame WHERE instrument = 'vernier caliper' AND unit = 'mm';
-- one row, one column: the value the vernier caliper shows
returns 10.0 mm
